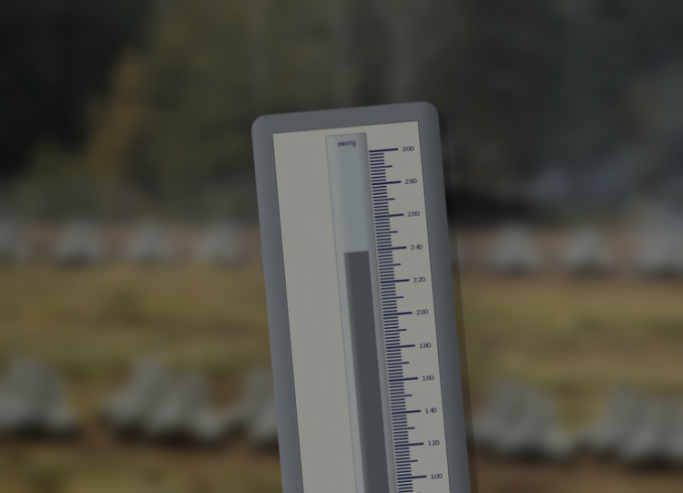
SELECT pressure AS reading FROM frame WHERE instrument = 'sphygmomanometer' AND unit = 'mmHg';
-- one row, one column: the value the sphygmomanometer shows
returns 240 mmHg
